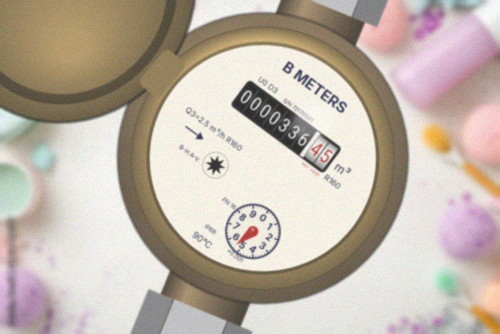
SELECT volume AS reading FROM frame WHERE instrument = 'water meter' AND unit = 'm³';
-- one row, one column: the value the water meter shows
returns 336.455 m³
